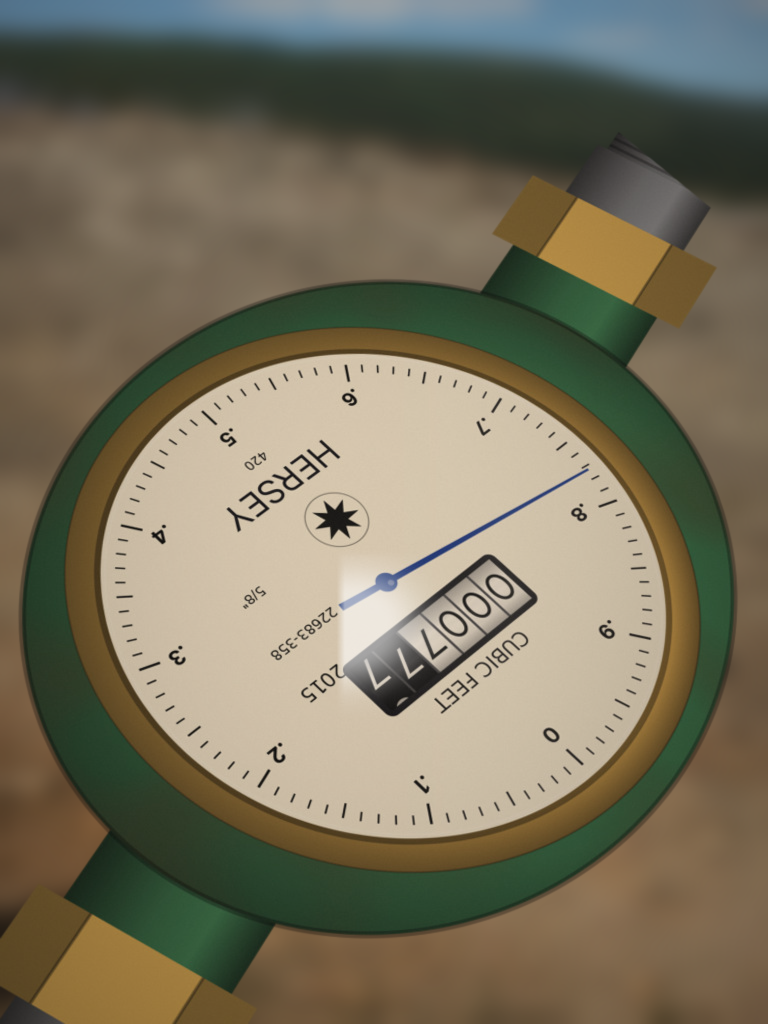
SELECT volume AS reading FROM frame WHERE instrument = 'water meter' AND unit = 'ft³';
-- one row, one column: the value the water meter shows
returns 776.77 ft³
